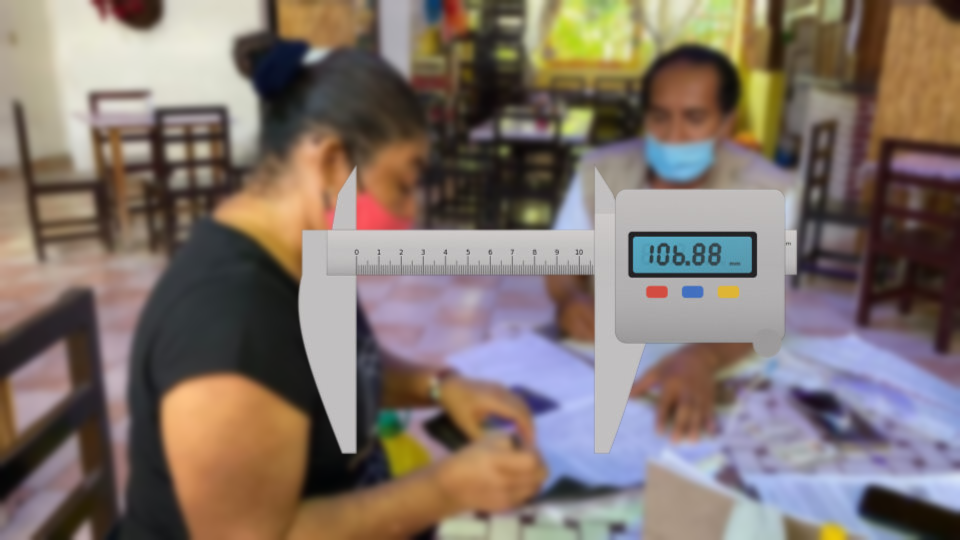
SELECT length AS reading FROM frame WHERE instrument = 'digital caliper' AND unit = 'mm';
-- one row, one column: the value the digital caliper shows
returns 106.88 mm
